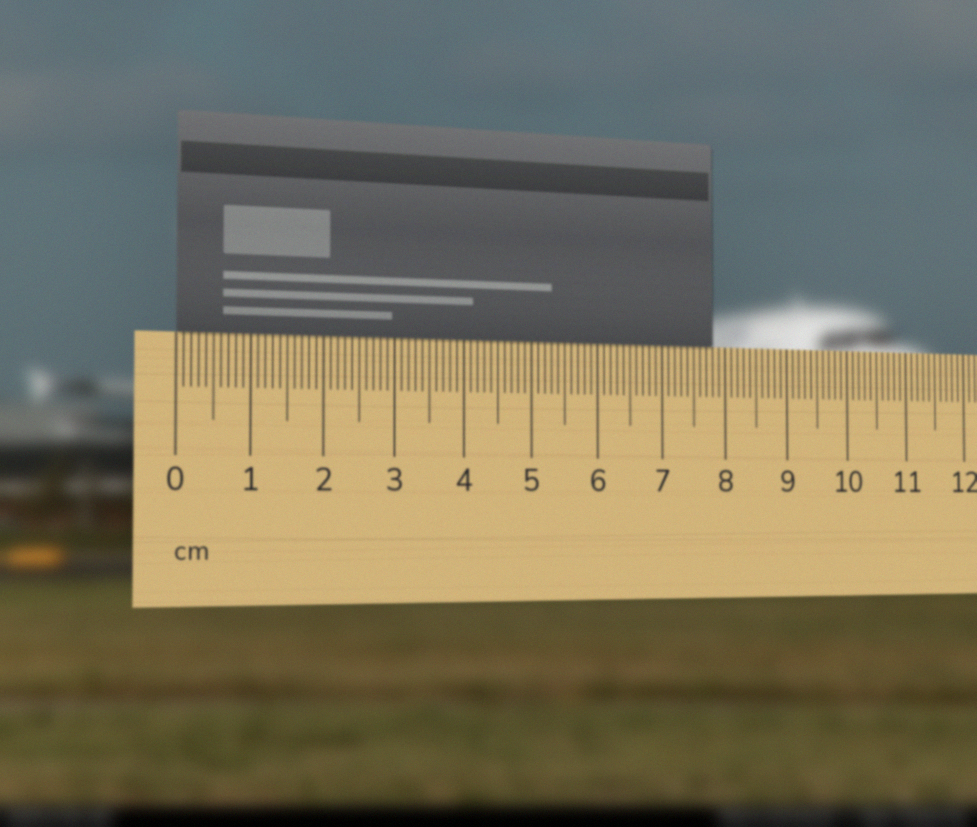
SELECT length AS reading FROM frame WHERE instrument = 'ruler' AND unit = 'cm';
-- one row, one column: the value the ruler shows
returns 7.8 cm
